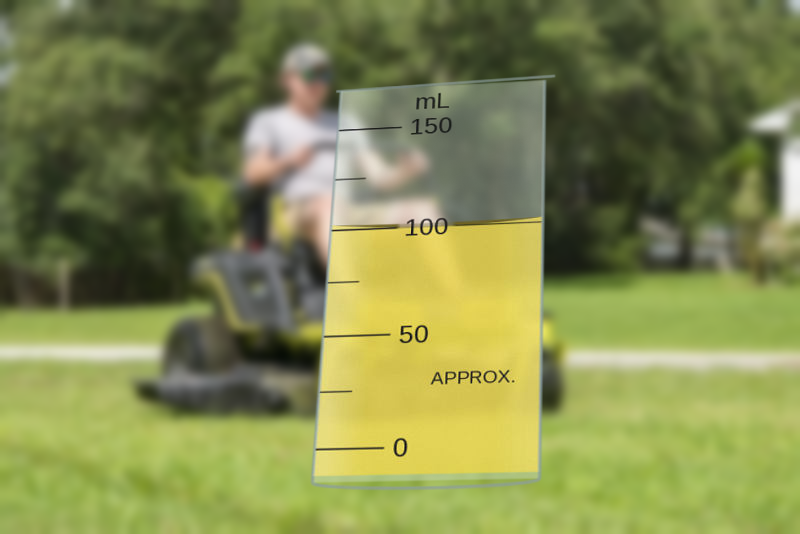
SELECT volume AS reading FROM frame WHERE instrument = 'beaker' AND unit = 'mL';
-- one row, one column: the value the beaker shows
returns 100 mL
